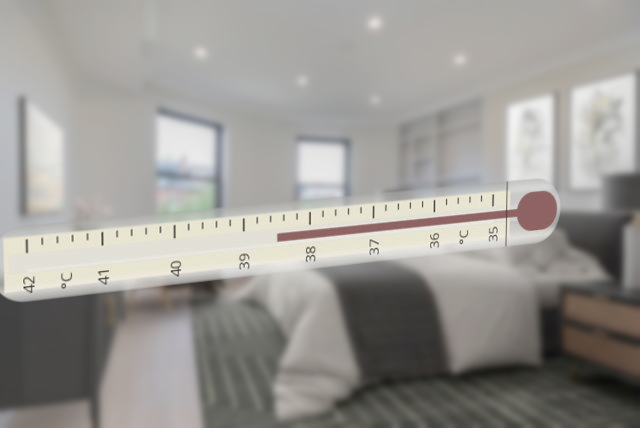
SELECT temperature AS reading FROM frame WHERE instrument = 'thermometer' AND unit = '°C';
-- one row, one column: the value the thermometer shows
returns 38.5 °C
